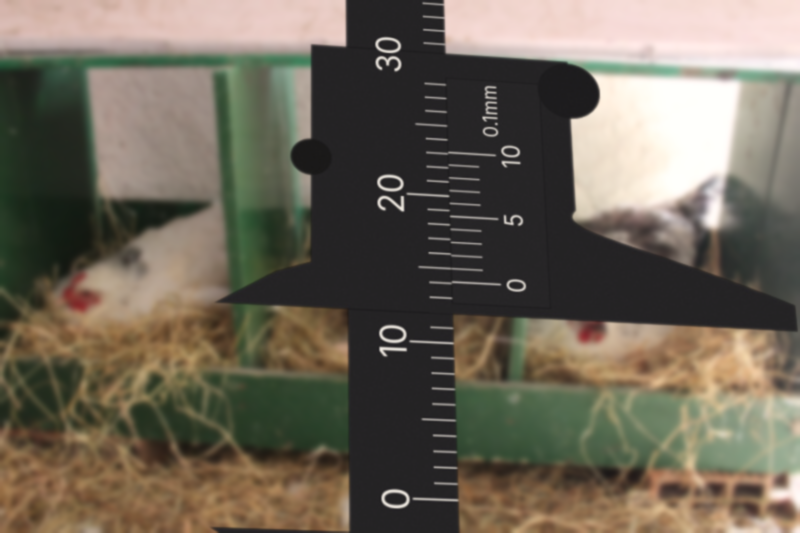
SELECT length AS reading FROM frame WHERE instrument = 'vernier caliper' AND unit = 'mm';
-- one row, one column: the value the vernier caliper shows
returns 14.1 mm
